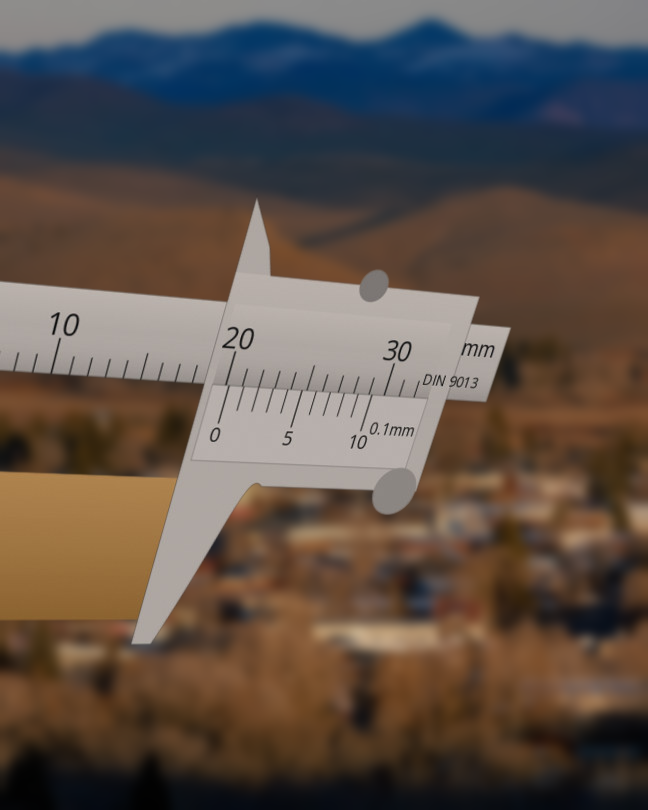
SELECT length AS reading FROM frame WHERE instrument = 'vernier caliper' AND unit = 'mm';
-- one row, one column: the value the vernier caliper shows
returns 20.2 mm
